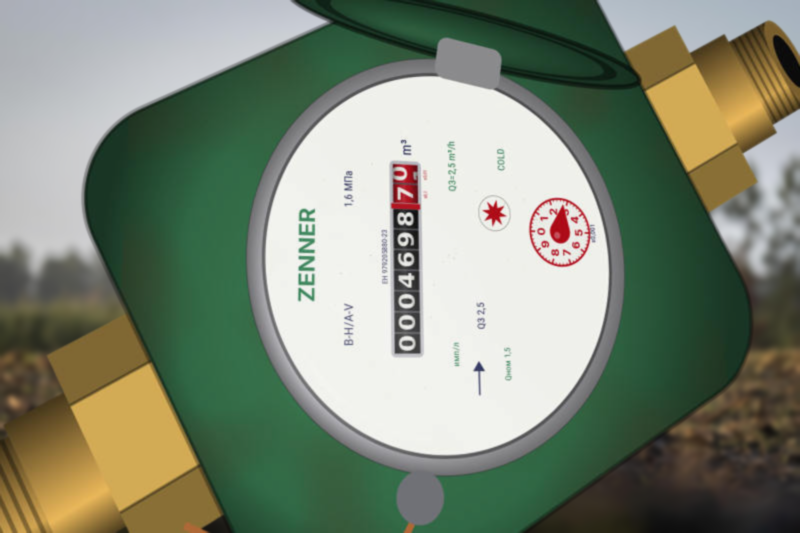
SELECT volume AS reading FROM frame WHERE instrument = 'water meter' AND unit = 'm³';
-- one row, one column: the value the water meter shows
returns 4698.702 m³
